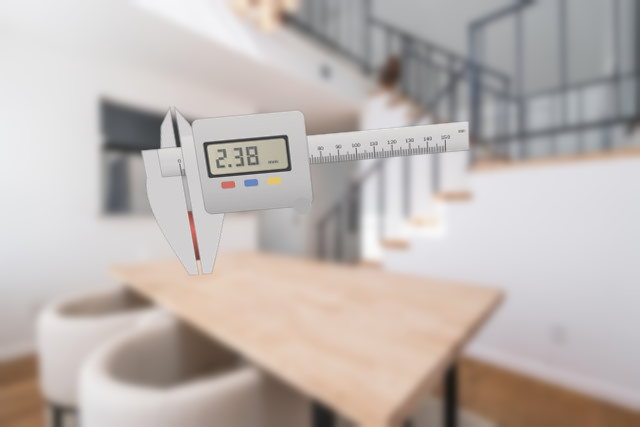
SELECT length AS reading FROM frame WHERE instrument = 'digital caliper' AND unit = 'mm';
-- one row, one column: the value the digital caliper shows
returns 2.38 mm
